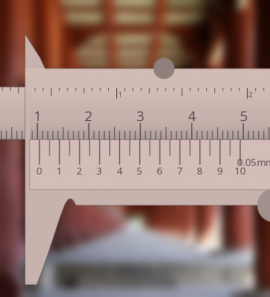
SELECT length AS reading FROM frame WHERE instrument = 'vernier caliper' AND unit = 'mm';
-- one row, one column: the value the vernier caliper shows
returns 10.4 mm
